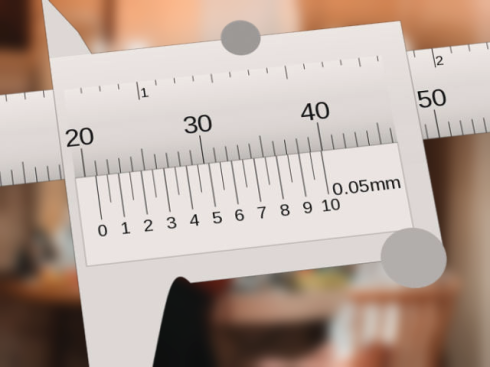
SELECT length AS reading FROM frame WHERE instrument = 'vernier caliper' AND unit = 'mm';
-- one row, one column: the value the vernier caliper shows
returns 20.9 mm
